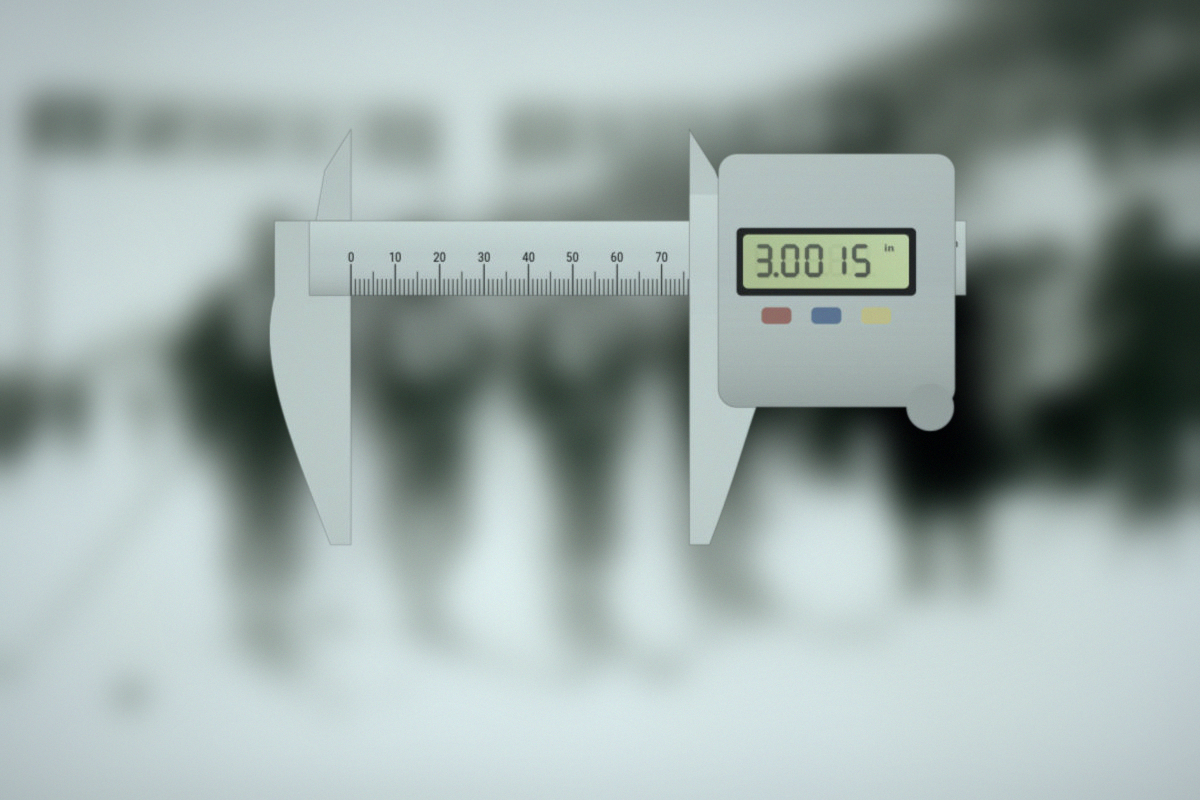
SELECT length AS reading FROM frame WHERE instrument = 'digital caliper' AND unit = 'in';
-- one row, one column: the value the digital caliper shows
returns 3.0015 in
